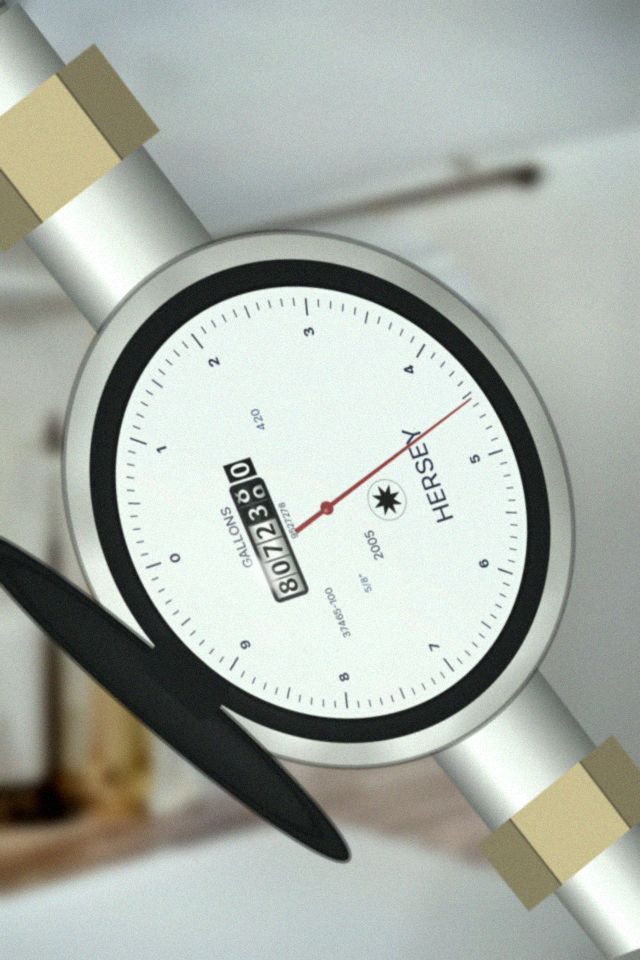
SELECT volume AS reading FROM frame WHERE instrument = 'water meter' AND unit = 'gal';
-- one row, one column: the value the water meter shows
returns 8072384.5 gal
